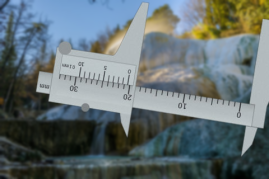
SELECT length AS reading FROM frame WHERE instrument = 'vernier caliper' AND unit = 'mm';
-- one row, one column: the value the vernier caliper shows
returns 20.4 mm
